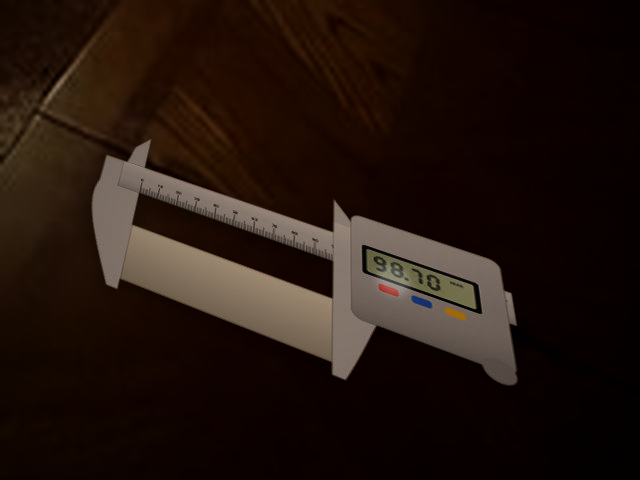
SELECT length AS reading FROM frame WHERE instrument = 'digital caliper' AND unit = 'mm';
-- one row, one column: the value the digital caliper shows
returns 98.70 mm
